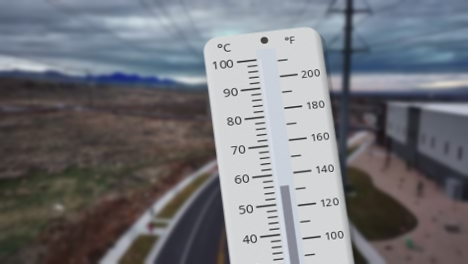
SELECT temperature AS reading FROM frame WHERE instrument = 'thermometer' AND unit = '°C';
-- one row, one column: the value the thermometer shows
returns 56 °C
